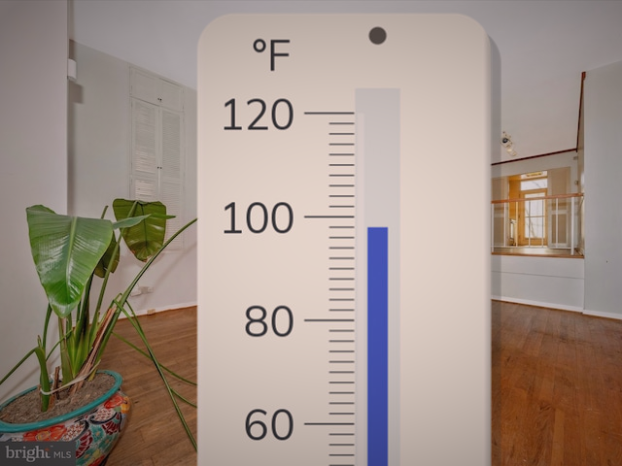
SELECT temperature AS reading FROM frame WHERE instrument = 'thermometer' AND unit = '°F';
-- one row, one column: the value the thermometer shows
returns 98 °F
